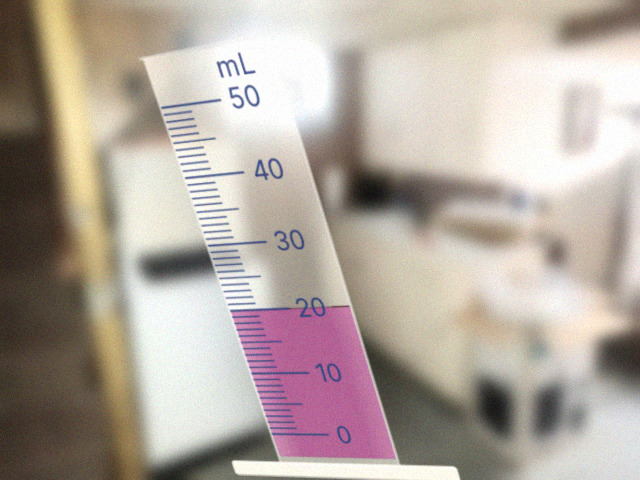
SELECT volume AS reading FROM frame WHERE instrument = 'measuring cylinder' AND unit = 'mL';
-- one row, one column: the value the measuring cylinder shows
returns 20 mL
